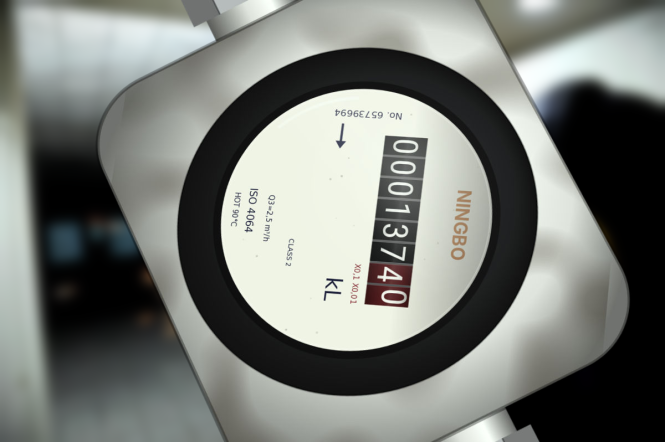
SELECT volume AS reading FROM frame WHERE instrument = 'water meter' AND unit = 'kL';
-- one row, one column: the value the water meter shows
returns 137.40 kL
